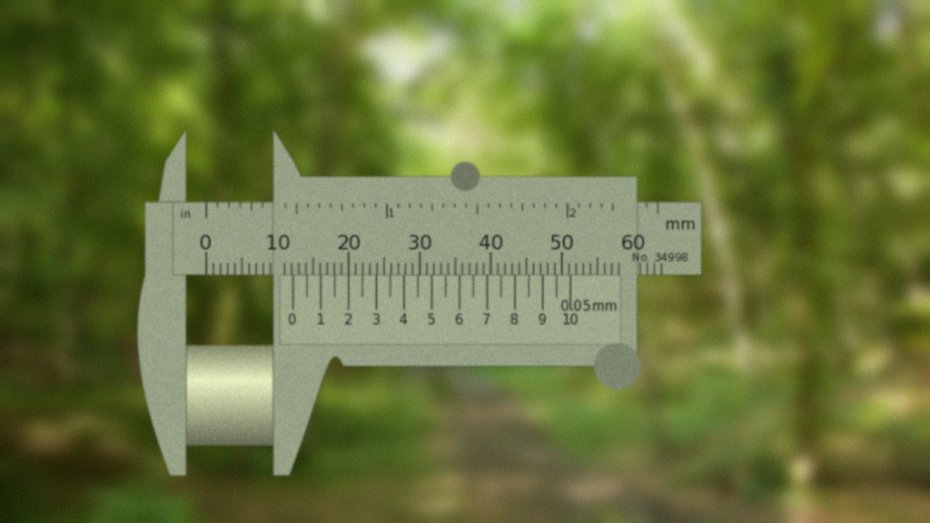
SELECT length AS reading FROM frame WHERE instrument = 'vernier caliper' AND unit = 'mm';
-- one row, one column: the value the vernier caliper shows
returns 12.2 mm
